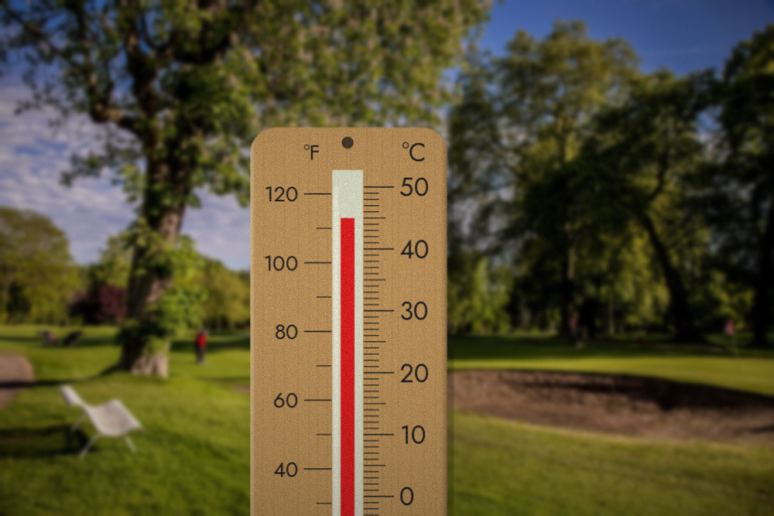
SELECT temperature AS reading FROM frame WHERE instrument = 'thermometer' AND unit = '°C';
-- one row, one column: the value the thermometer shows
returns 45 °C
